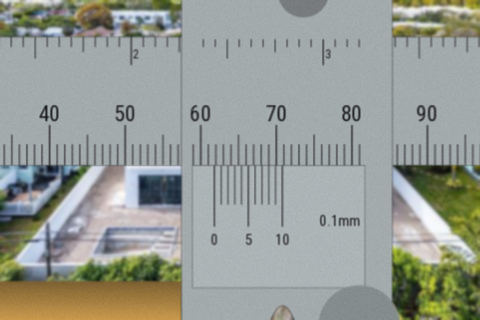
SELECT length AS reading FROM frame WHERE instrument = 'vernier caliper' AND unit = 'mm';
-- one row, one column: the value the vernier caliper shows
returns 61.8 mm
